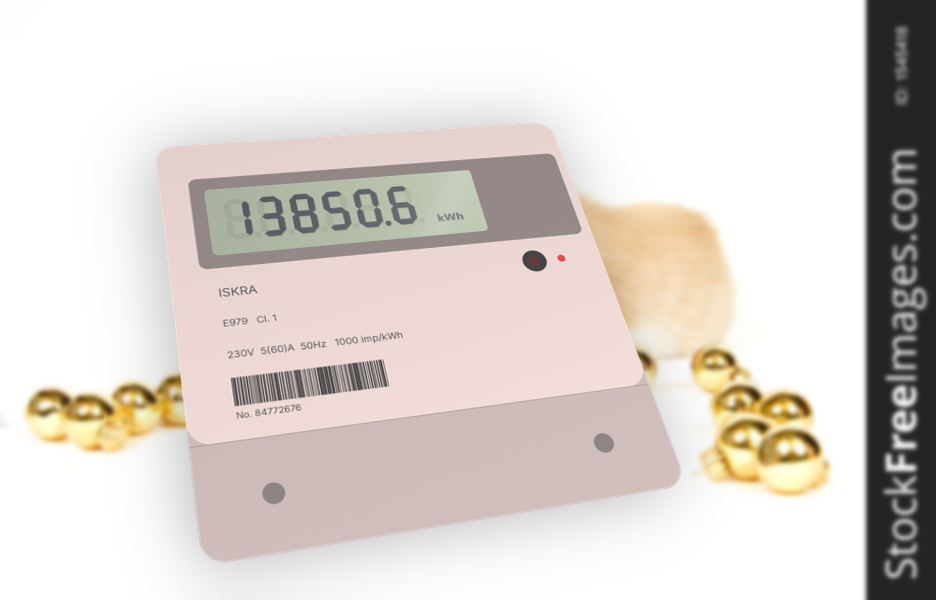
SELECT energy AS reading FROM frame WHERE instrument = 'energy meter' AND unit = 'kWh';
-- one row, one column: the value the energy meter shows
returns 13850.6 kWh
